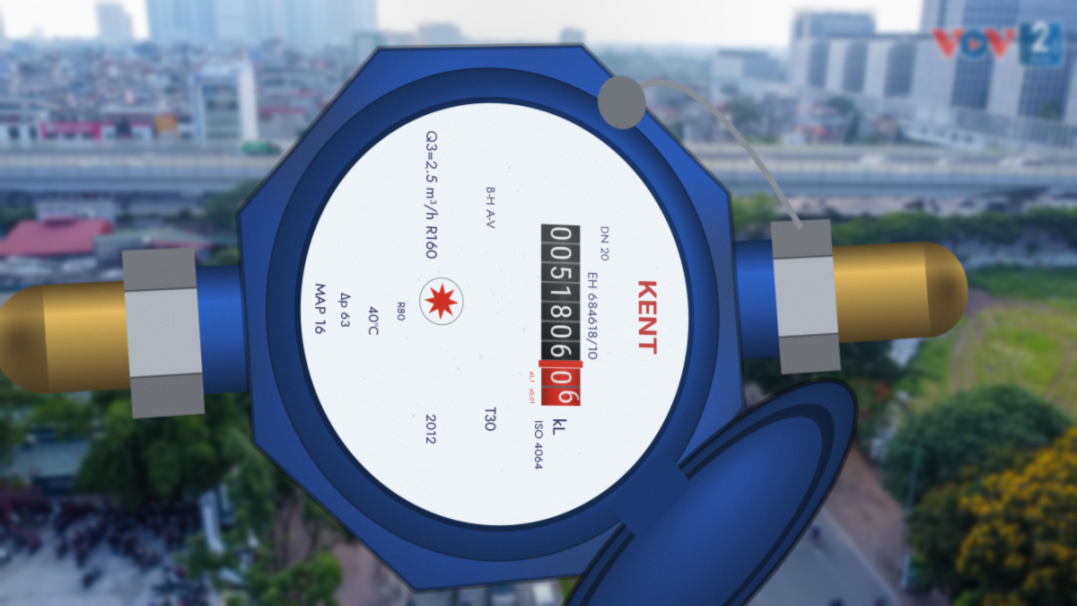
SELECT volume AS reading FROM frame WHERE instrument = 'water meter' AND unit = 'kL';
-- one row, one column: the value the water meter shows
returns 51806.06 kL
